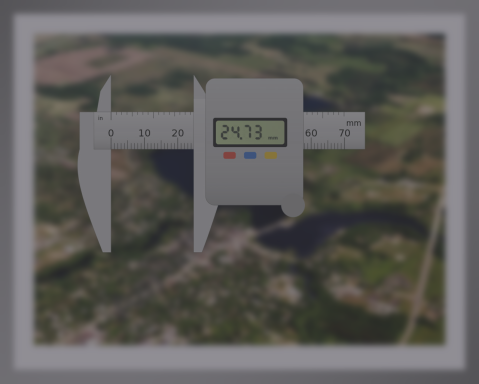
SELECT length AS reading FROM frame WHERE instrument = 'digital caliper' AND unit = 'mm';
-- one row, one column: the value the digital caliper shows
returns 24.73 mm
